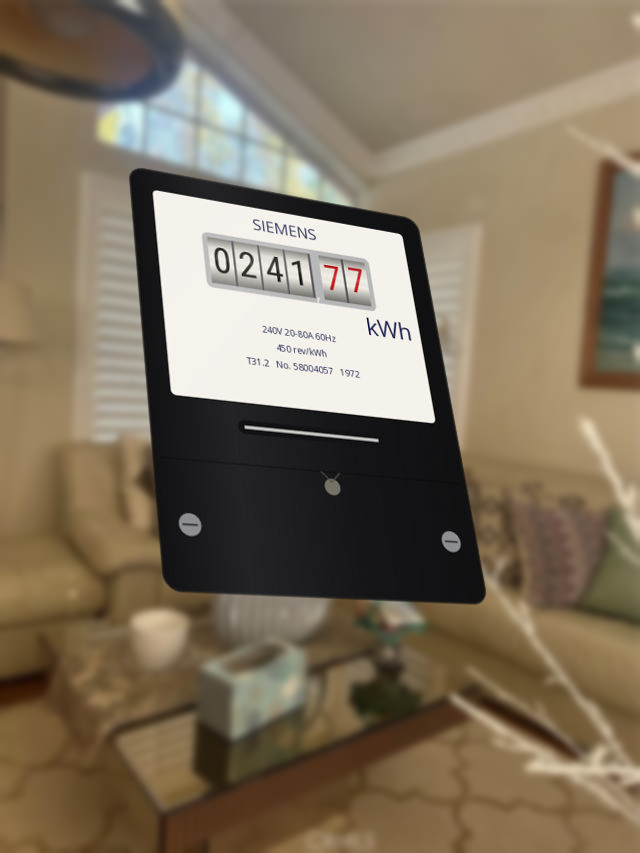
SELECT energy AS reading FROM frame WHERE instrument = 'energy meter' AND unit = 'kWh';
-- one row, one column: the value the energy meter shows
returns 241.77 kWh
